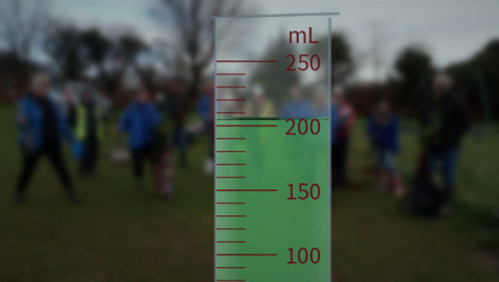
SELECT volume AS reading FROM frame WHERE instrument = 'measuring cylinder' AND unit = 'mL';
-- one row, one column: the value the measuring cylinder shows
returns 205 mL
